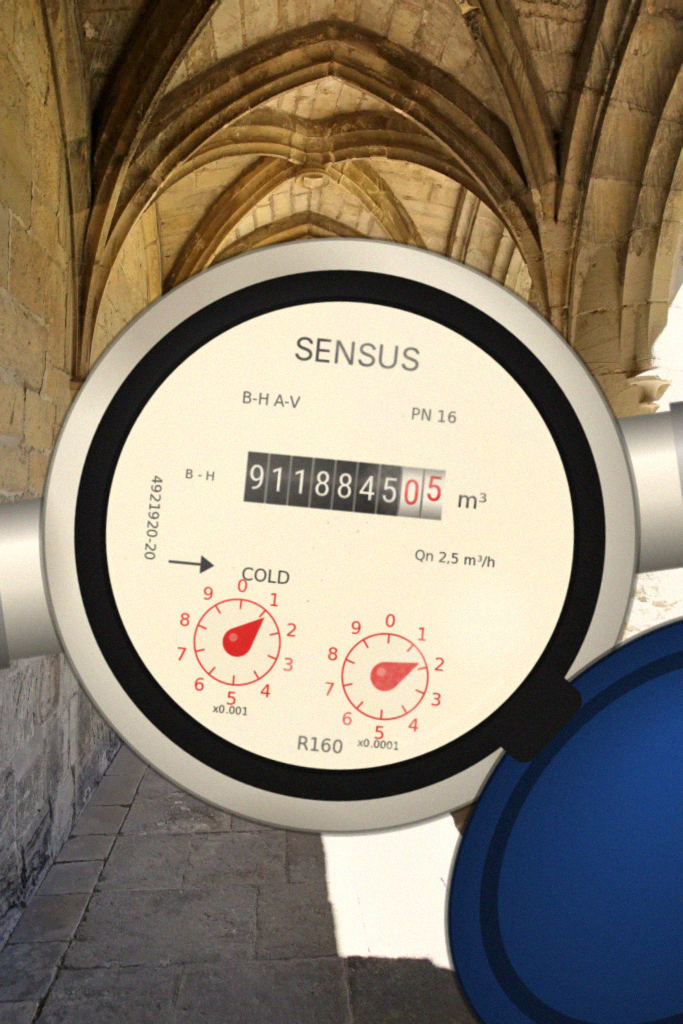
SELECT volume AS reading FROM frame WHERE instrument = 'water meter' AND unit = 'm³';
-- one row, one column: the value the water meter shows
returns 9118845.0511 m³
